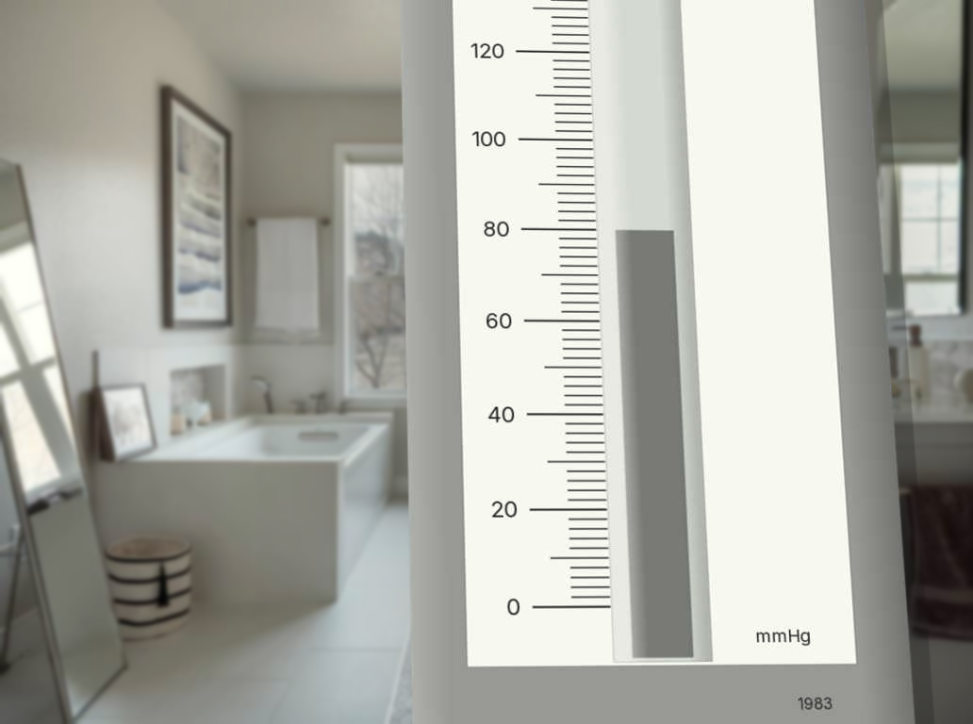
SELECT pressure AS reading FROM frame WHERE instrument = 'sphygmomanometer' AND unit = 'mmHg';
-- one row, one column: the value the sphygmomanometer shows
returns 80 mmHg
